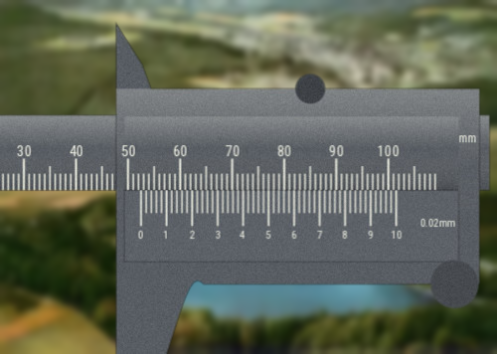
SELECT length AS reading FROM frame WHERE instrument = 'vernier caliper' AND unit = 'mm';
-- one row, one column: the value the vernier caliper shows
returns 52.5 mm
